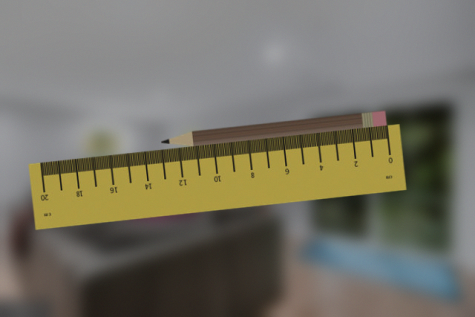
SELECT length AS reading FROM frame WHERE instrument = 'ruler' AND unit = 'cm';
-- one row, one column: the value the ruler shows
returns 13 cm
